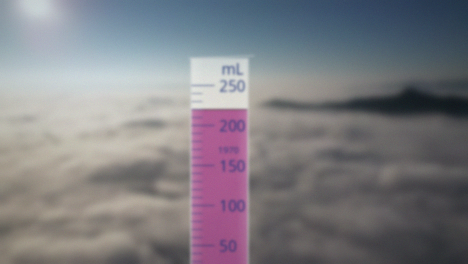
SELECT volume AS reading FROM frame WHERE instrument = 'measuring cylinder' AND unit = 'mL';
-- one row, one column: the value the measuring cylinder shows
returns 220 mL
